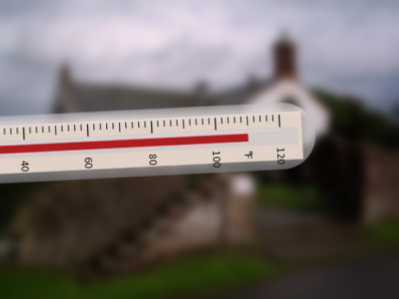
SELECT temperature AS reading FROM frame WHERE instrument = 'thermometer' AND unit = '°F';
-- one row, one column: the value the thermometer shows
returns 110 °F
